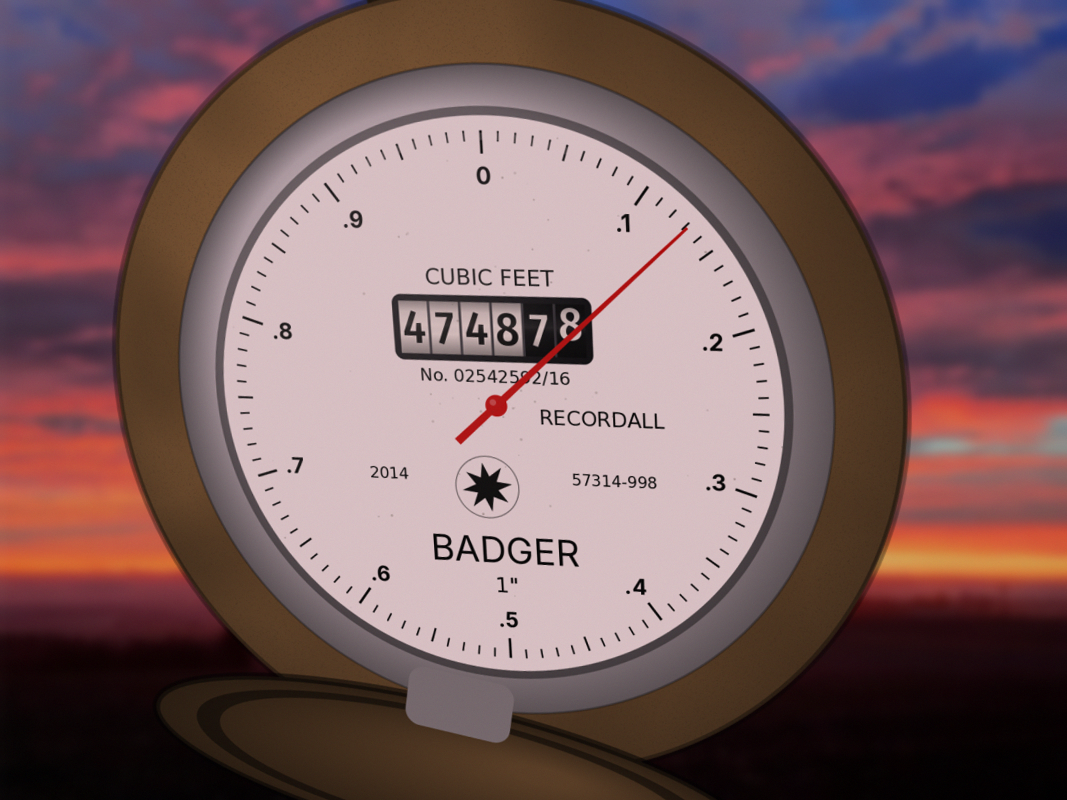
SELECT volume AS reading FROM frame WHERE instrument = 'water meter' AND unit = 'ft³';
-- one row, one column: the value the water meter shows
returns 474878.13 ft³
